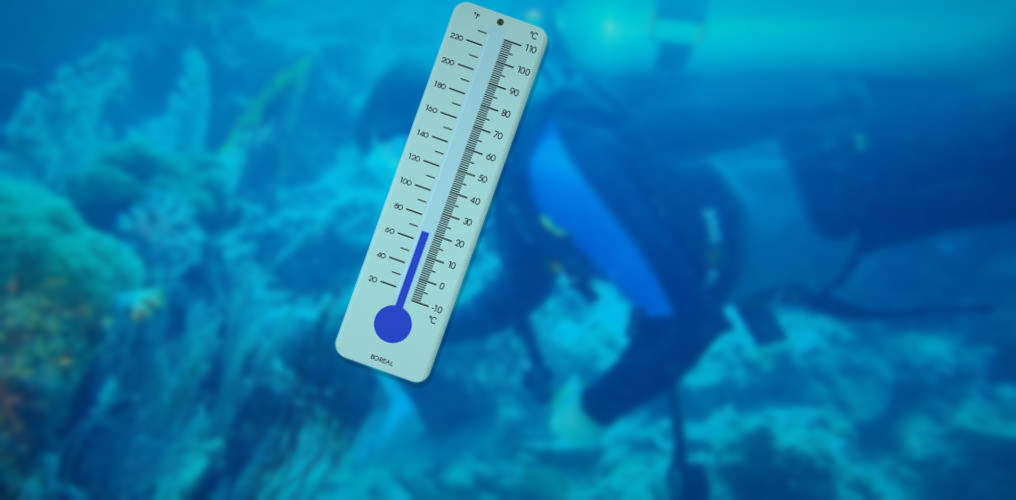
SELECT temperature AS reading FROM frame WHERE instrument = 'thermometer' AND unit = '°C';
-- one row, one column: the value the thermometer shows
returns 20 °C
